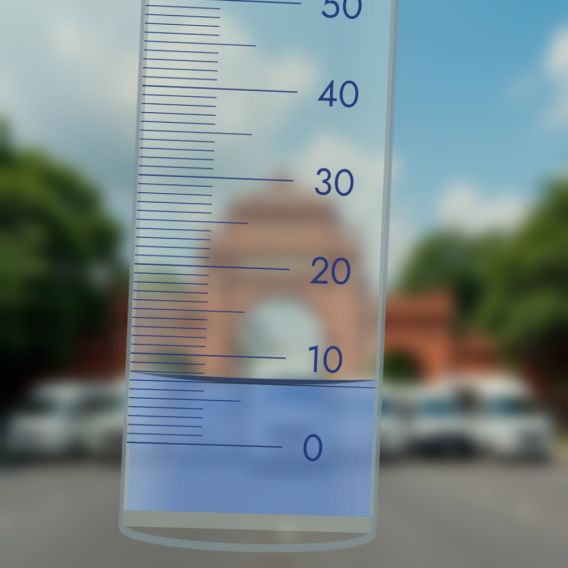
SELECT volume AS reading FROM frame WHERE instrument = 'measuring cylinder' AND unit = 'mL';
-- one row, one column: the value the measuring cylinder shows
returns 7 mL
